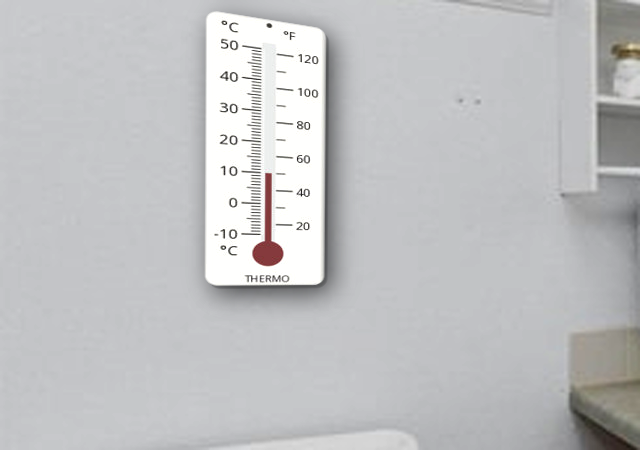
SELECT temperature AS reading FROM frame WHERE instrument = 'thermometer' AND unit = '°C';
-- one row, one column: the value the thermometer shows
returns 10 °C
